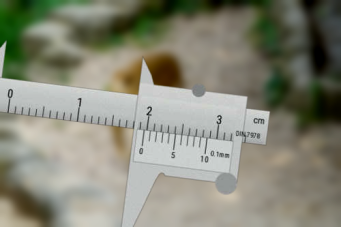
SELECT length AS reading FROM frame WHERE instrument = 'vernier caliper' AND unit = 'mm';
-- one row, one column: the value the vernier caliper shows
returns 19.6 mm
